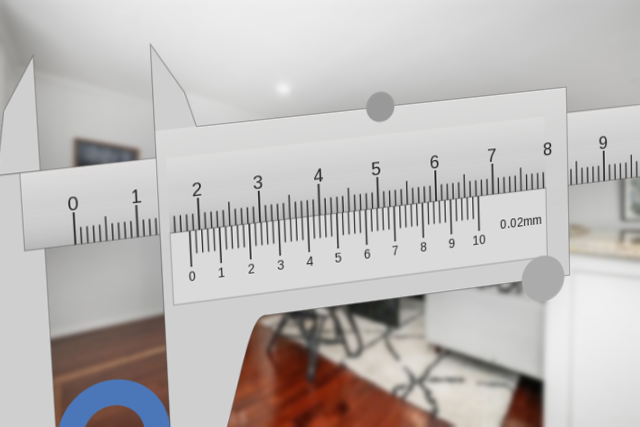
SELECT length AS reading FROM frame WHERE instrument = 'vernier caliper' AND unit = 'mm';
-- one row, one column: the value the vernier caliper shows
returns 18.4 mm
